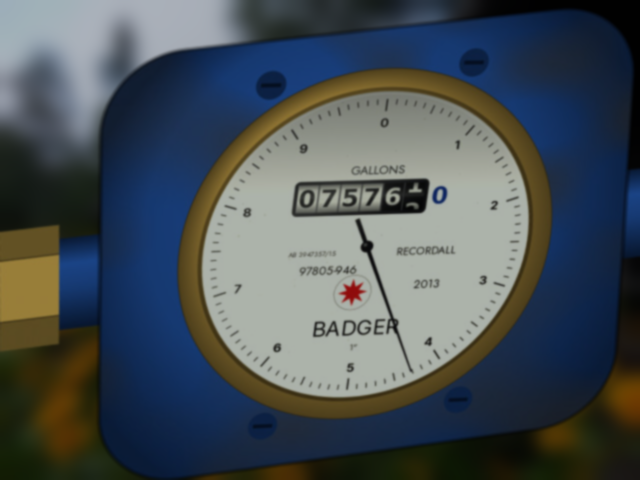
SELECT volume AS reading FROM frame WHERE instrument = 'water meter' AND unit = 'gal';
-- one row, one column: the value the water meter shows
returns 757614.3 gal
